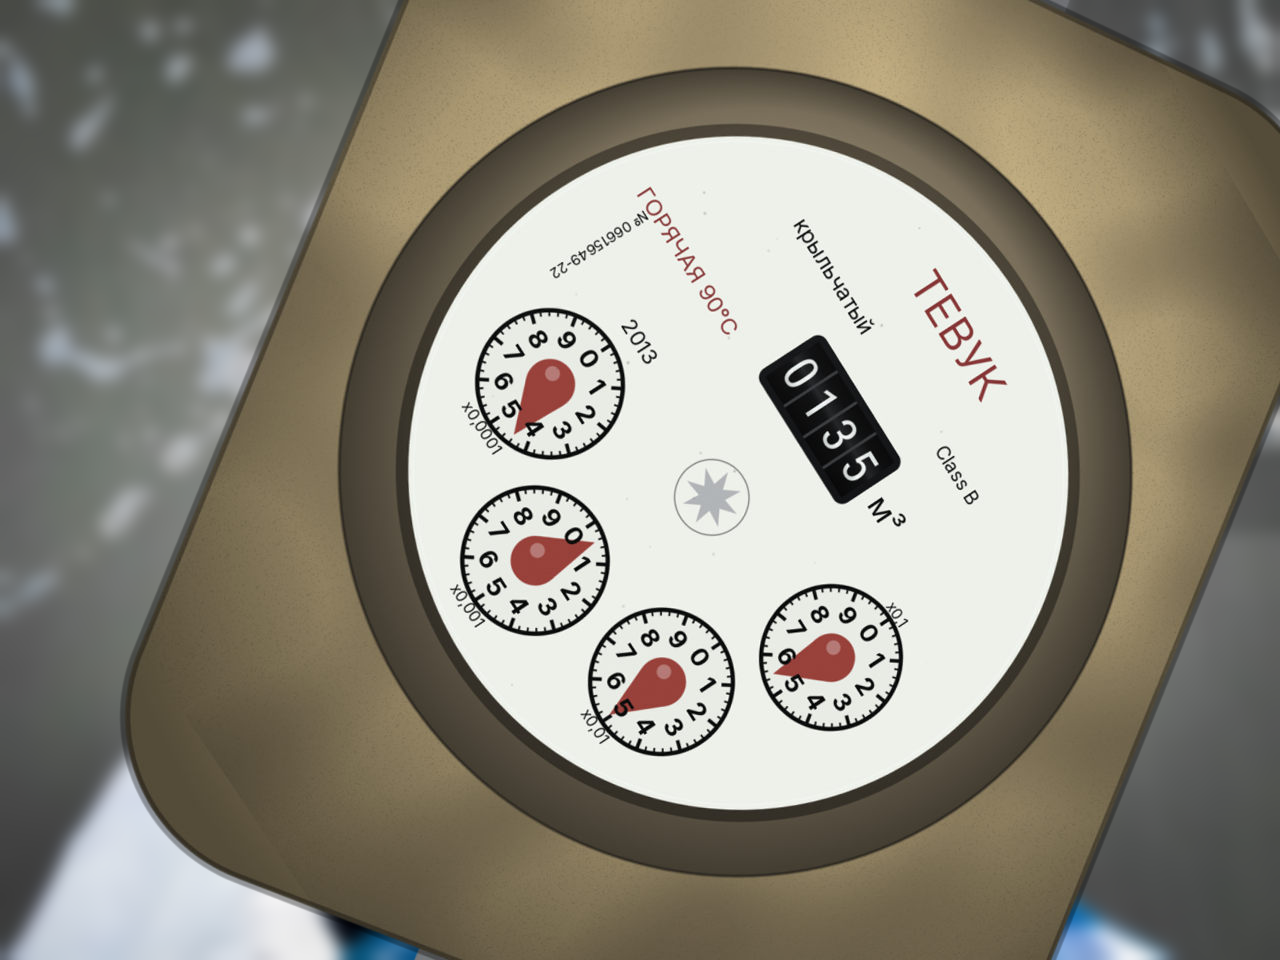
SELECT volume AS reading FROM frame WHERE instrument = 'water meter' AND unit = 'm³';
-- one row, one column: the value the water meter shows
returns 135.5504 m³
